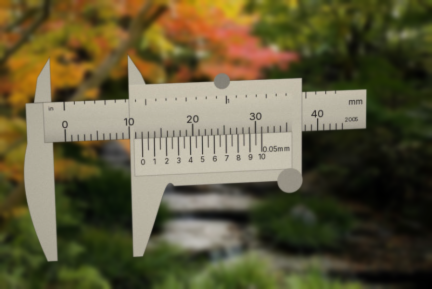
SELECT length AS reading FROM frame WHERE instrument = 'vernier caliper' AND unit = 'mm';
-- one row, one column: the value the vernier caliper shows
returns 12.0 mm
